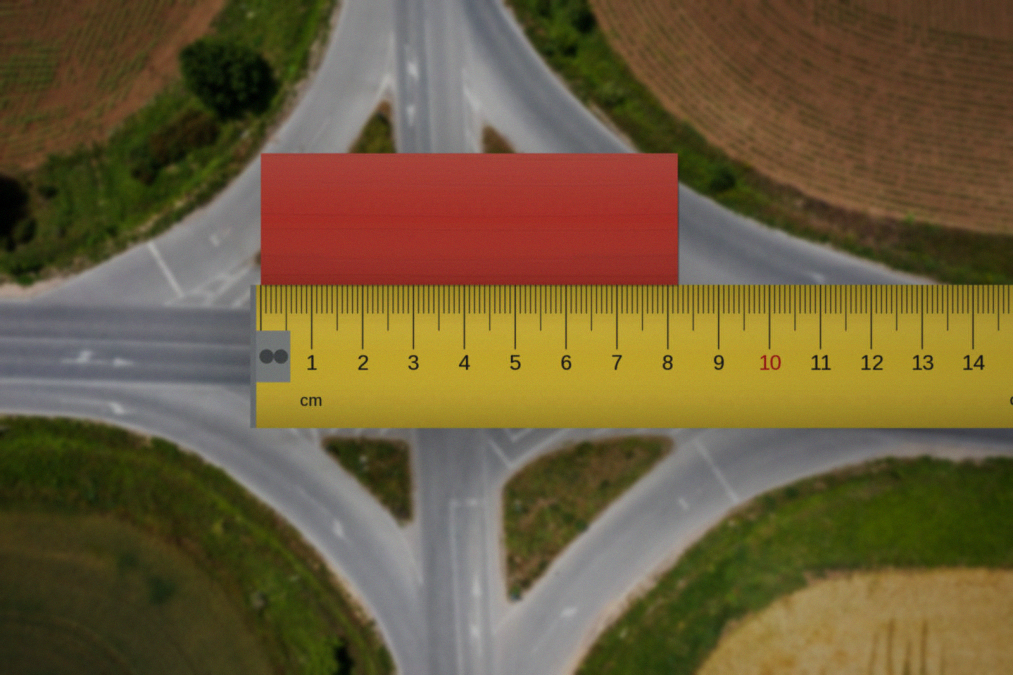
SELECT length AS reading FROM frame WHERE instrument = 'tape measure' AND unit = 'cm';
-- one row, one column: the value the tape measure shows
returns 8.2 cm
